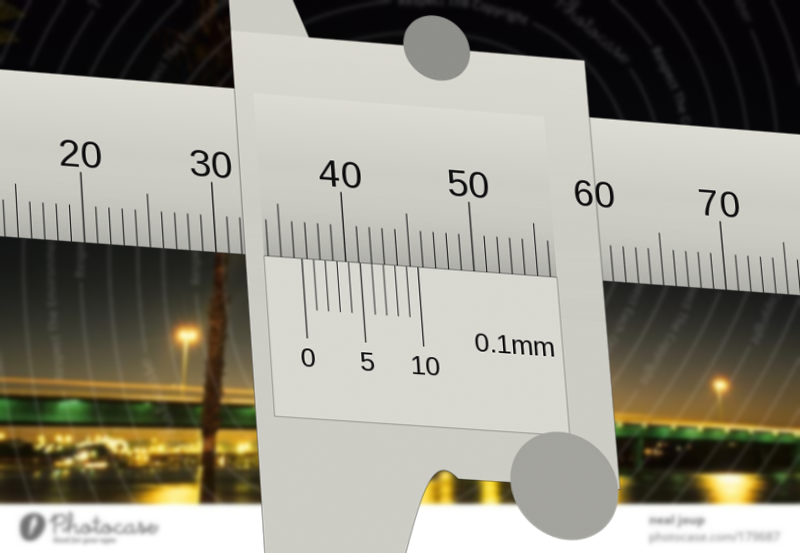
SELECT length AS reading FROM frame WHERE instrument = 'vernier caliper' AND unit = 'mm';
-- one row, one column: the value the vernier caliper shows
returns 36.6 mm
